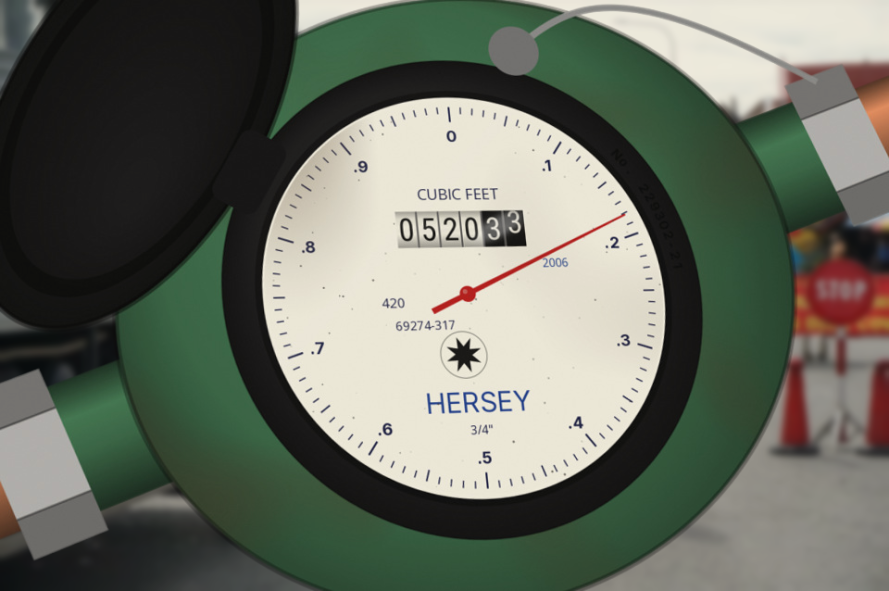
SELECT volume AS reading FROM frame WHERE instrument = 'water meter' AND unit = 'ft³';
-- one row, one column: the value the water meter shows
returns 52033.18 ft³
